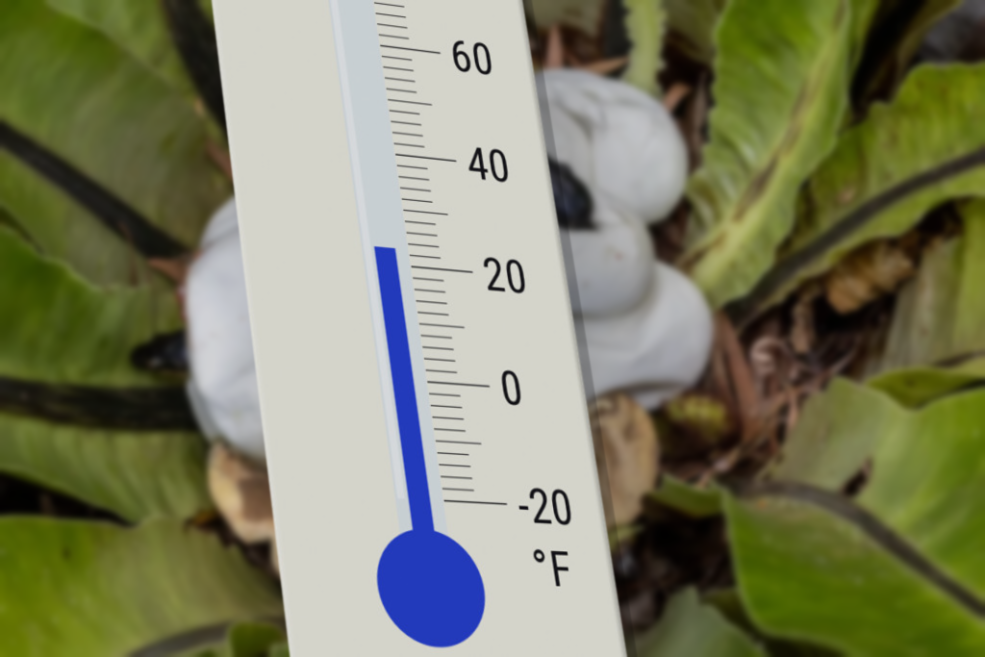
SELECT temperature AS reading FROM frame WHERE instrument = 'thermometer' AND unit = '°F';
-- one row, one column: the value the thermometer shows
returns 23 °F
